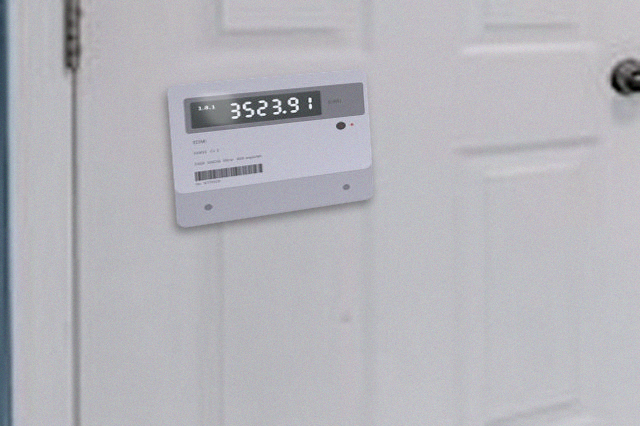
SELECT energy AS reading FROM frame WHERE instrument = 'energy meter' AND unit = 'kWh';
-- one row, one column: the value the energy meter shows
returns 3523.91 kWh
